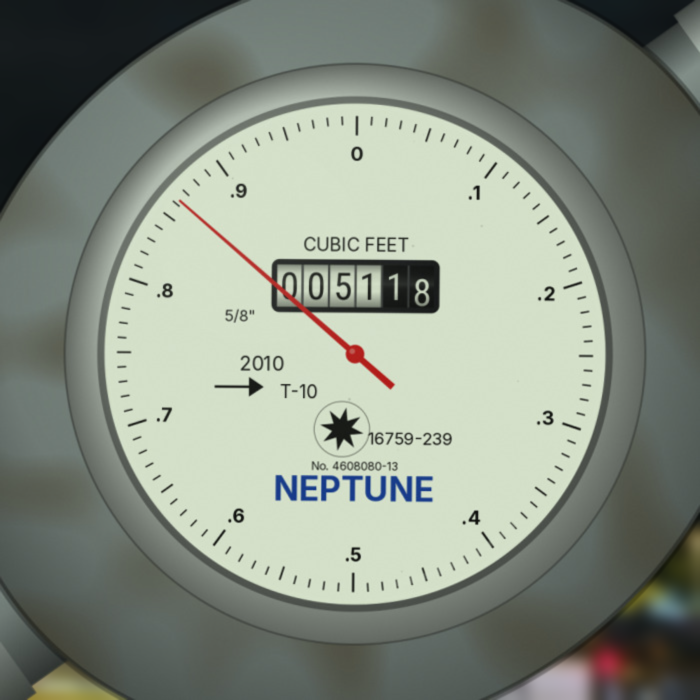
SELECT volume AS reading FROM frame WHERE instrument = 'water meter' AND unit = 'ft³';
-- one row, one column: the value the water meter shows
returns 5117.86 ft³
